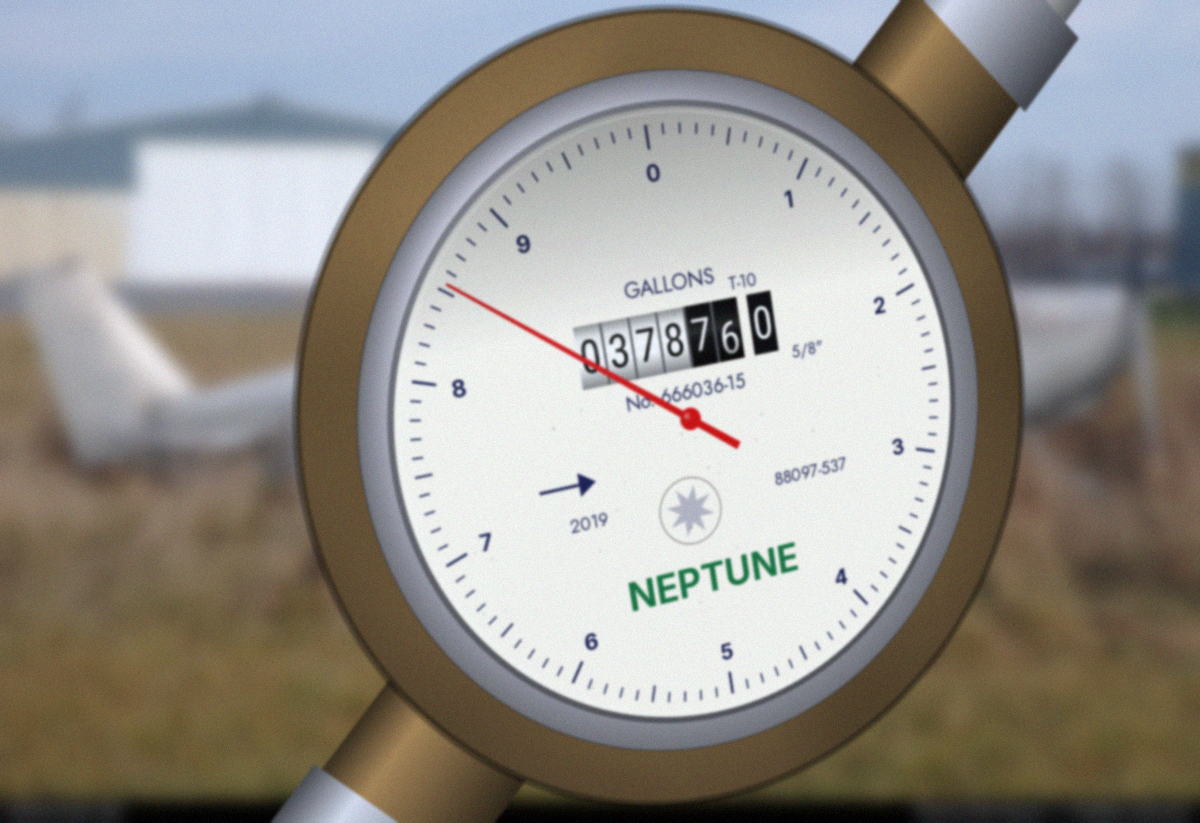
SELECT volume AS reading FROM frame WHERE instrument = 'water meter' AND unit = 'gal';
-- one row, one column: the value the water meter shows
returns 378758.5 gal
